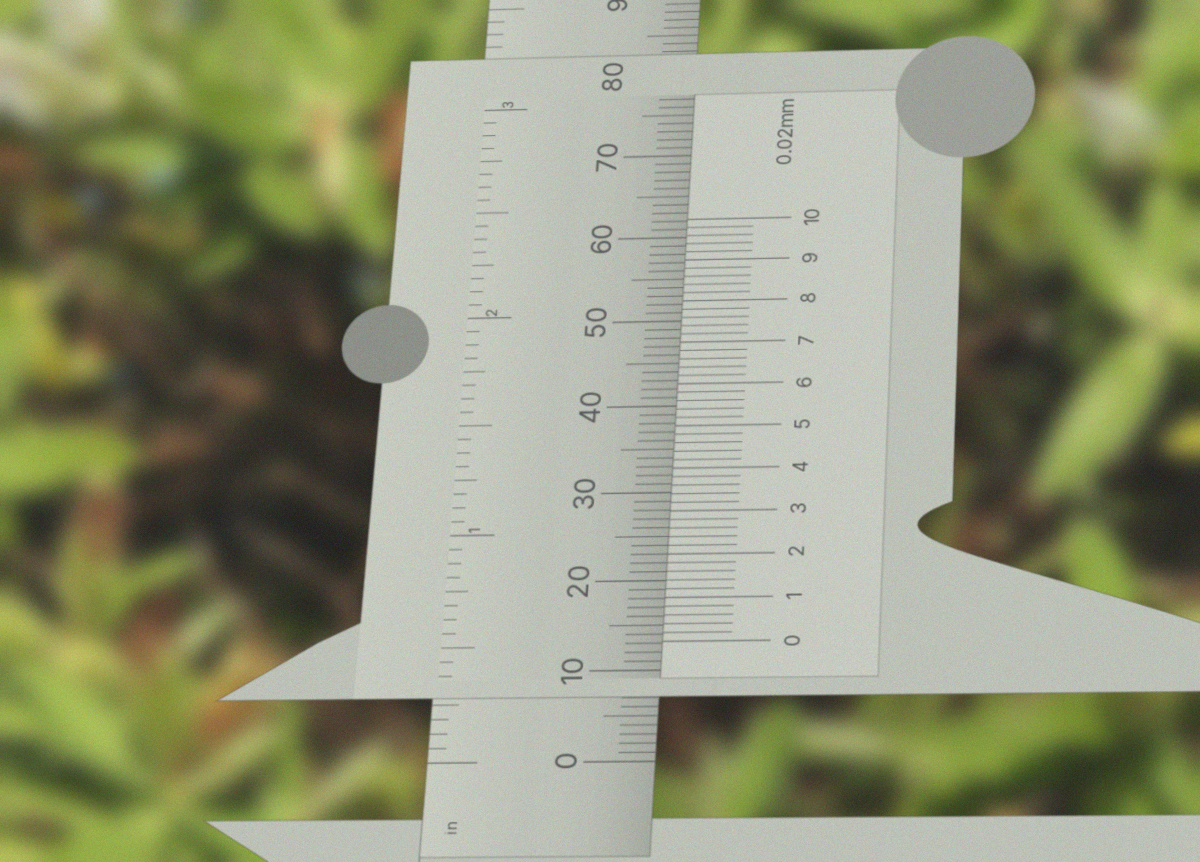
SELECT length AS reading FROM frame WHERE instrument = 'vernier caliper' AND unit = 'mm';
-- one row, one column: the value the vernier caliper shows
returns 13.2 mm
